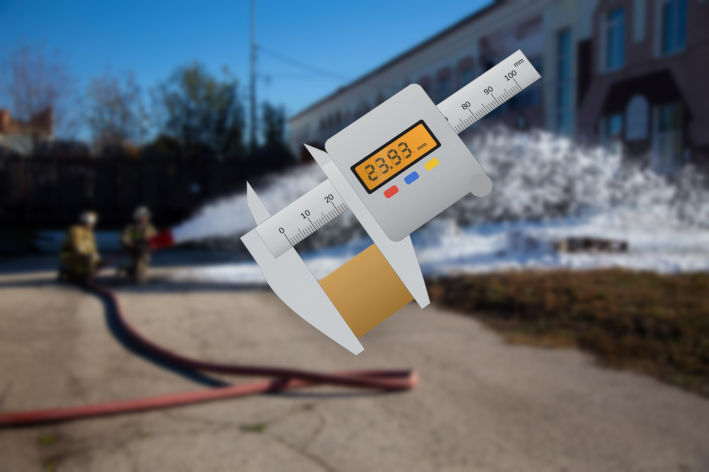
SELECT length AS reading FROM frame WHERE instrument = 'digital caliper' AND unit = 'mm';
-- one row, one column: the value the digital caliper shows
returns 23.93 mm
